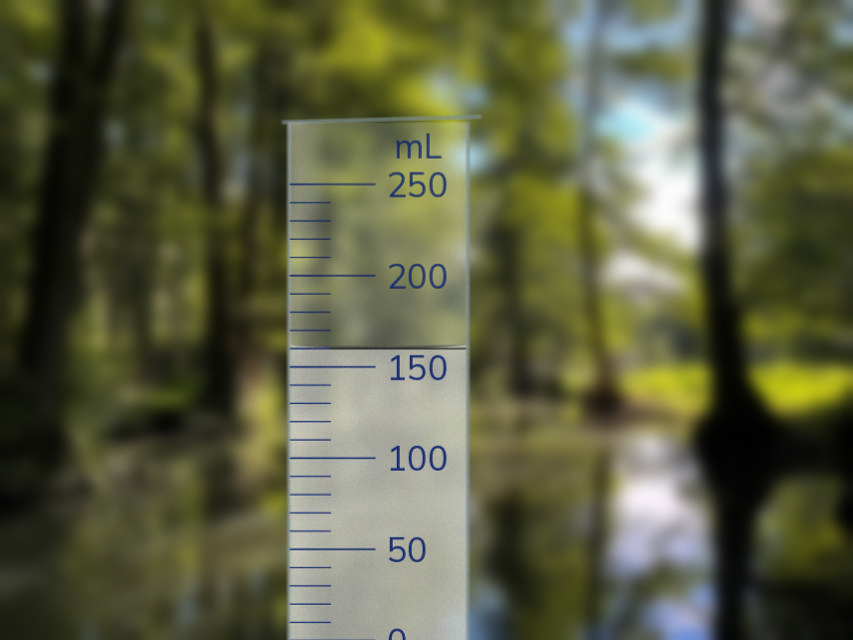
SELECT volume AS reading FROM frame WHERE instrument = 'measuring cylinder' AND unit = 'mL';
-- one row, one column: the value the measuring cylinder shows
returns 160 mL
